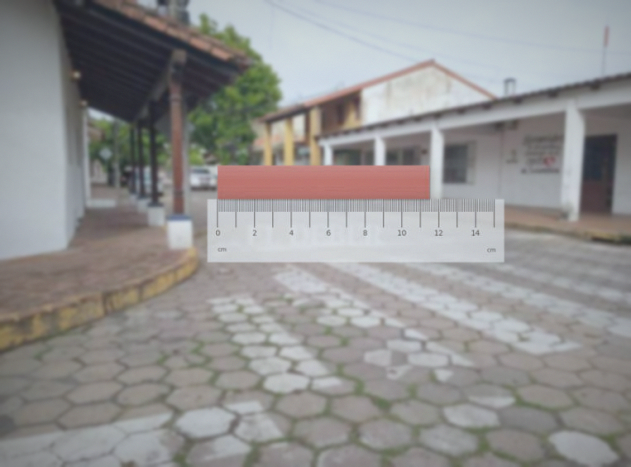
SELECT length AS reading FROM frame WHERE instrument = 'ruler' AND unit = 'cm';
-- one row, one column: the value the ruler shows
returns 11.5 cm
